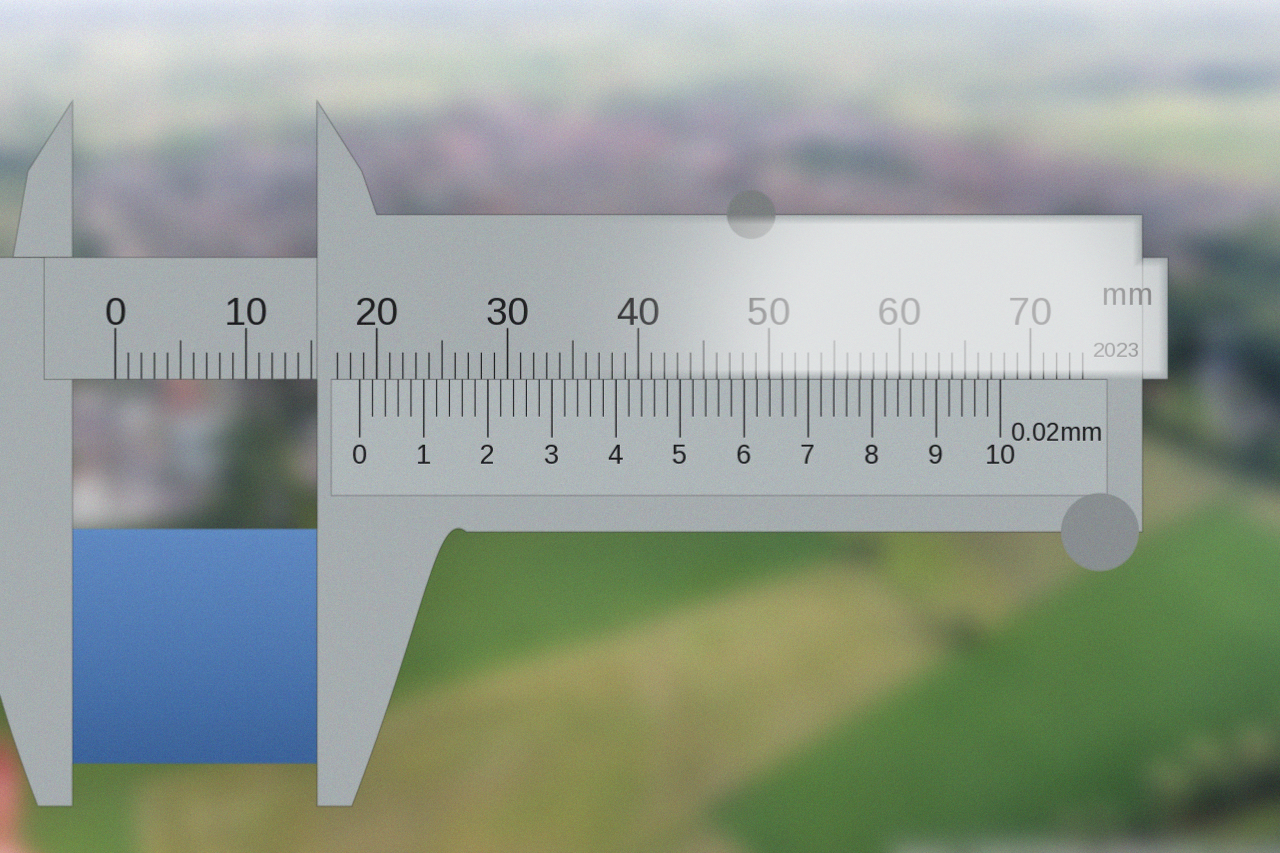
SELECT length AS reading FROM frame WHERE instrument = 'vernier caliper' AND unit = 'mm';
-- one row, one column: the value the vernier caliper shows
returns 18.7 mm
